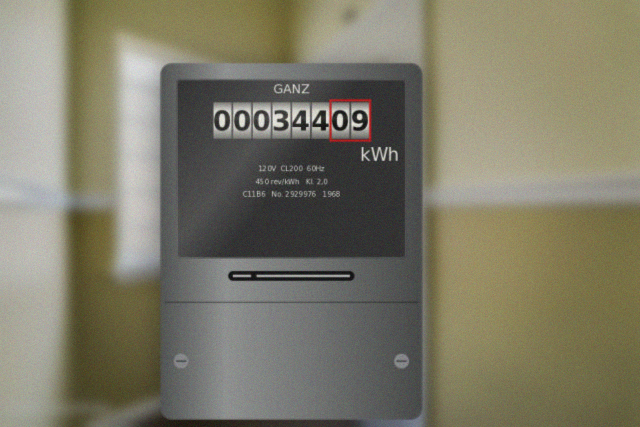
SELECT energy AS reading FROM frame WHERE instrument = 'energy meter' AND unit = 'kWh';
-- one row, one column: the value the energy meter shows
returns 344.09 kWh
